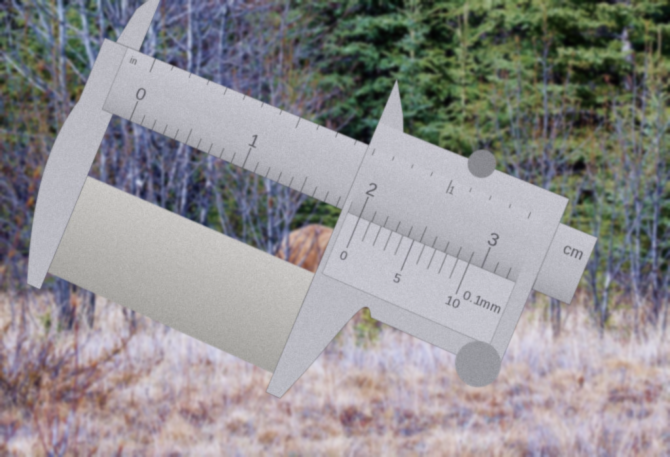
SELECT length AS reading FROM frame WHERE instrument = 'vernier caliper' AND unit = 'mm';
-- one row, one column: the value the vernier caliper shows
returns 20.0 mm
